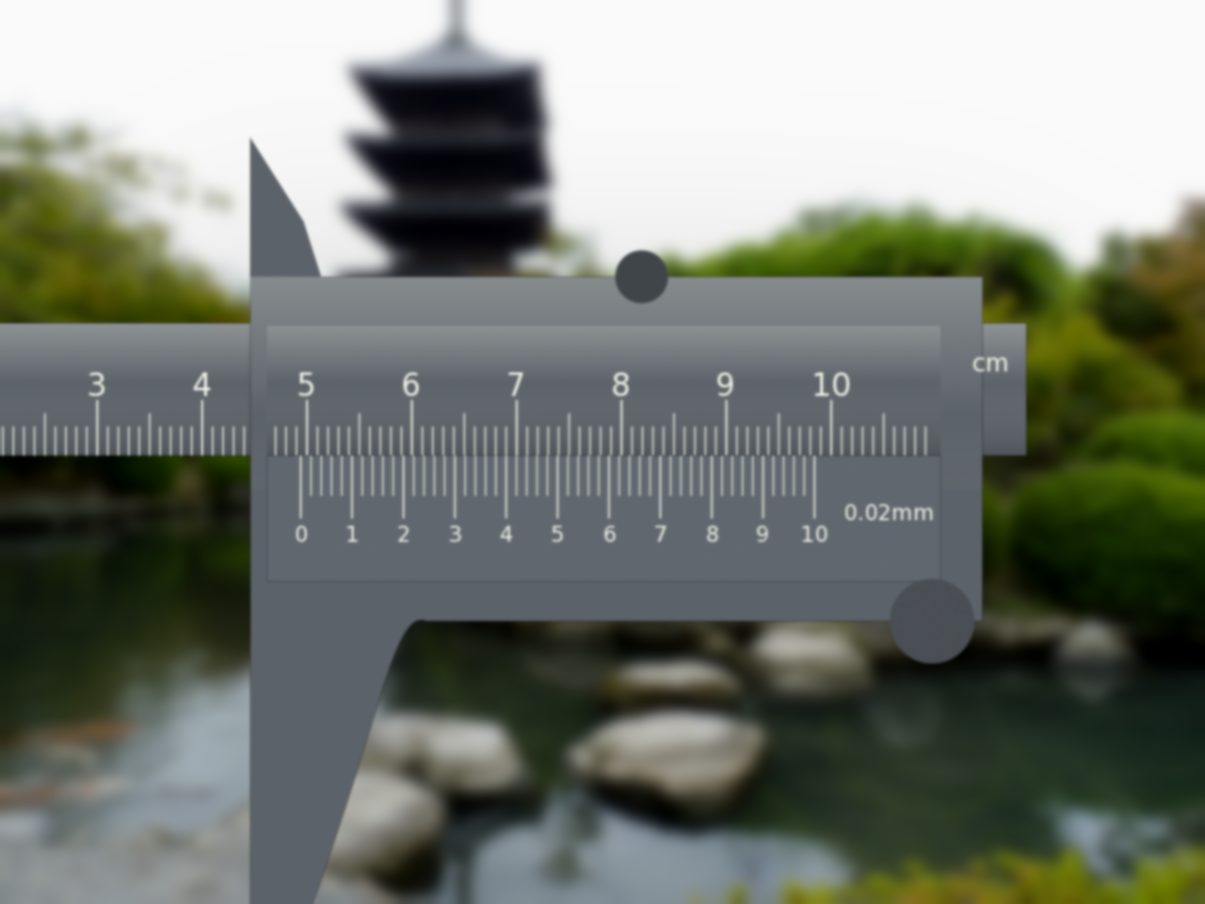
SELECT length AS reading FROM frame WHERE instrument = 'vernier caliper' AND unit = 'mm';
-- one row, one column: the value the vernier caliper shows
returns 49.4 mm
